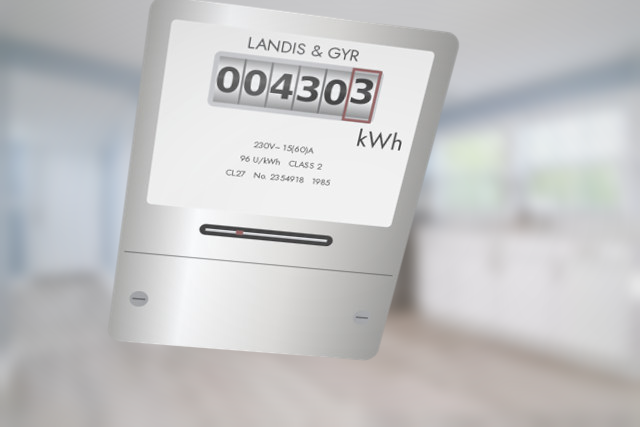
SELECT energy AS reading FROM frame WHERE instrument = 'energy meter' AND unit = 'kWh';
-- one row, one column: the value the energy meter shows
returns 430.3 kWh
